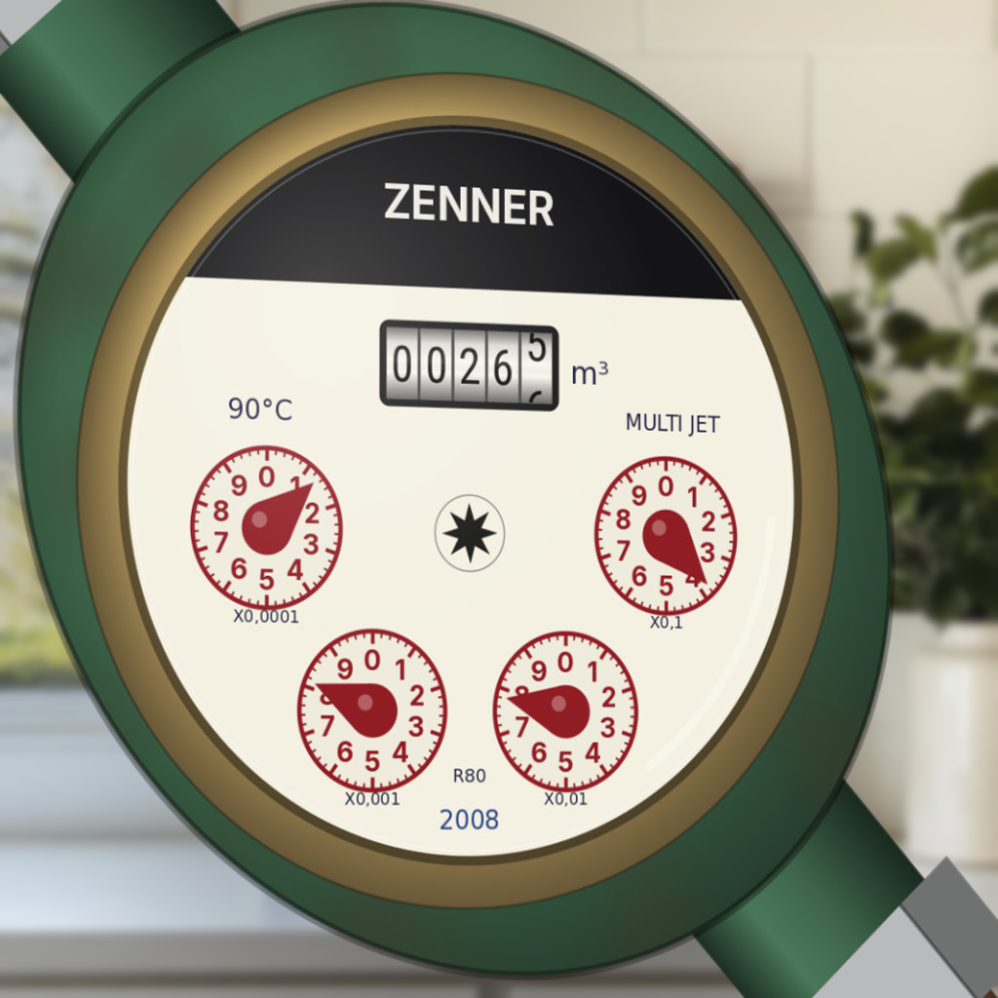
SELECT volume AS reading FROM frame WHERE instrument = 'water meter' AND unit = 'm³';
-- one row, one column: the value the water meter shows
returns 265.3781 m³
